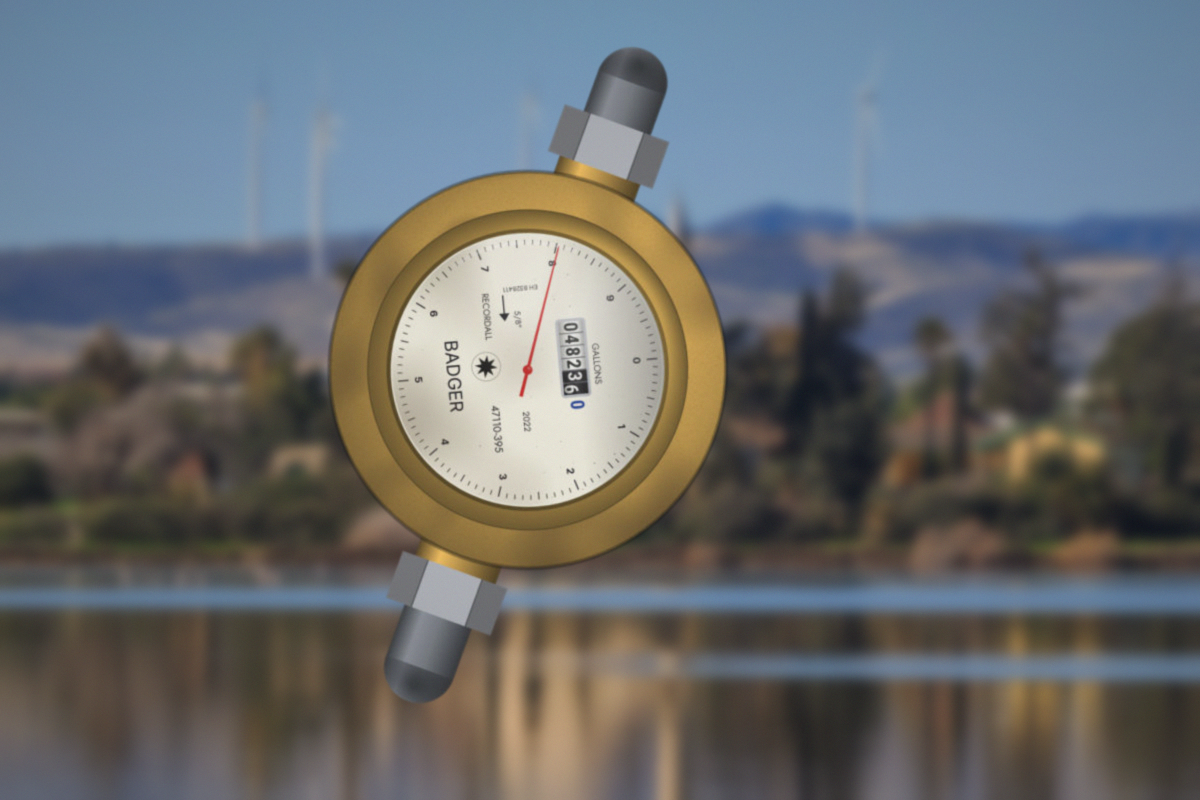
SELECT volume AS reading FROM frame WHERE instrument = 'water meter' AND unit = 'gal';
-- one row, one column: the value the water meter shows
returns 482358.0 gal
